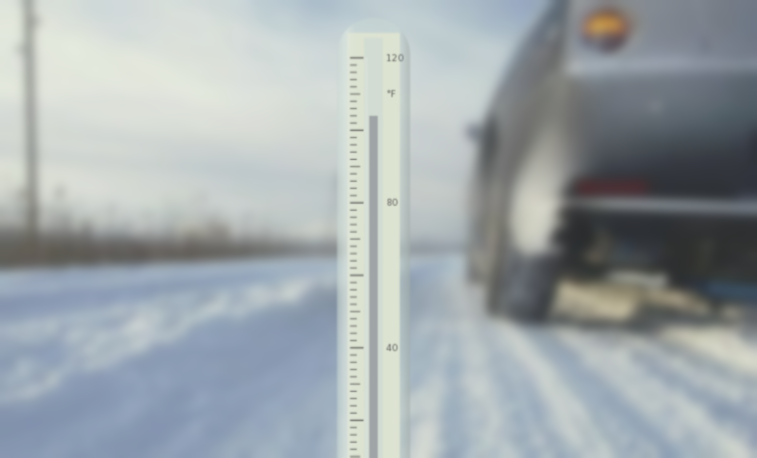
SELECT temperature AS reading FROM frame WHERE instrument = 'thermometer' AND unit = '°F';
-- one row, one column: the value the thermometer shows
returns 104 °F
